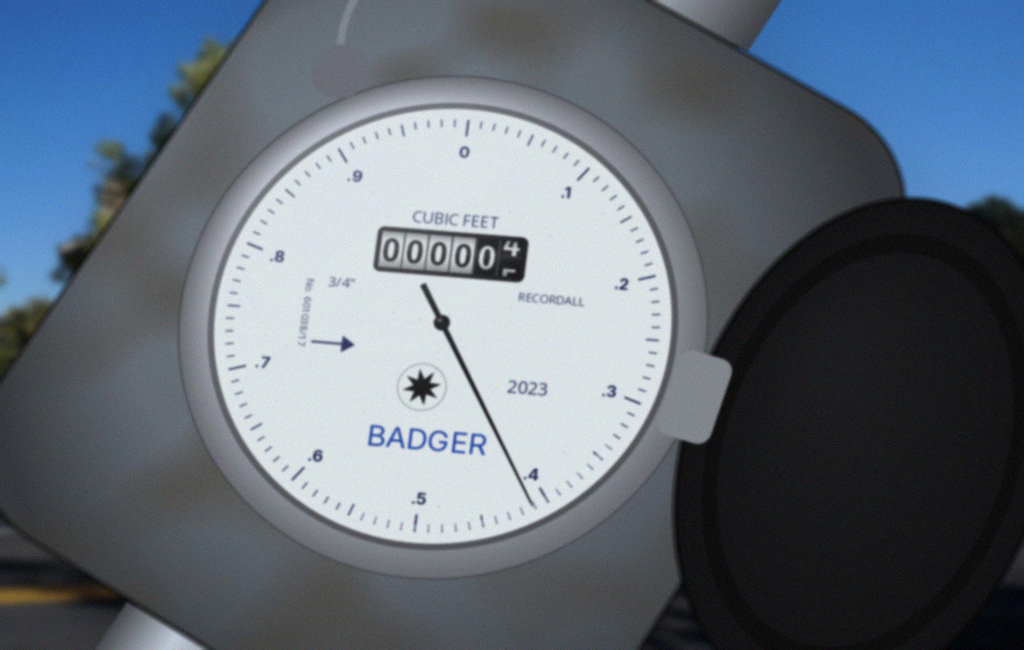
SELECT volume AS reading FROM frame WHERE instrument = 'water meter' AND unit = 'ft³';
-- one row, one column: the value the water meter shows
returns 4.41 ft³
